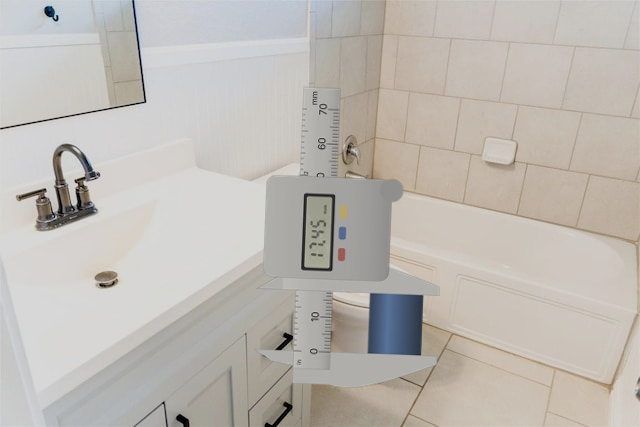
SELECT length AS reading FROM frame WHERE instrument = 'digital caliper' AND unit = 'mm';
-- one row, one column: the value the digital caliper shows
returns 17.45 mm
